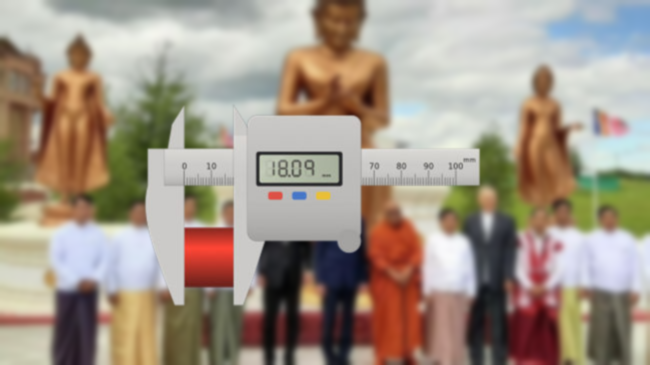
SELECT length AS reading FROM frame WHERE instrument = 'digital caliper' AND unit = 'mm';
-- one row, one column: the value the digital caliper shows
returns 18.09 mm
